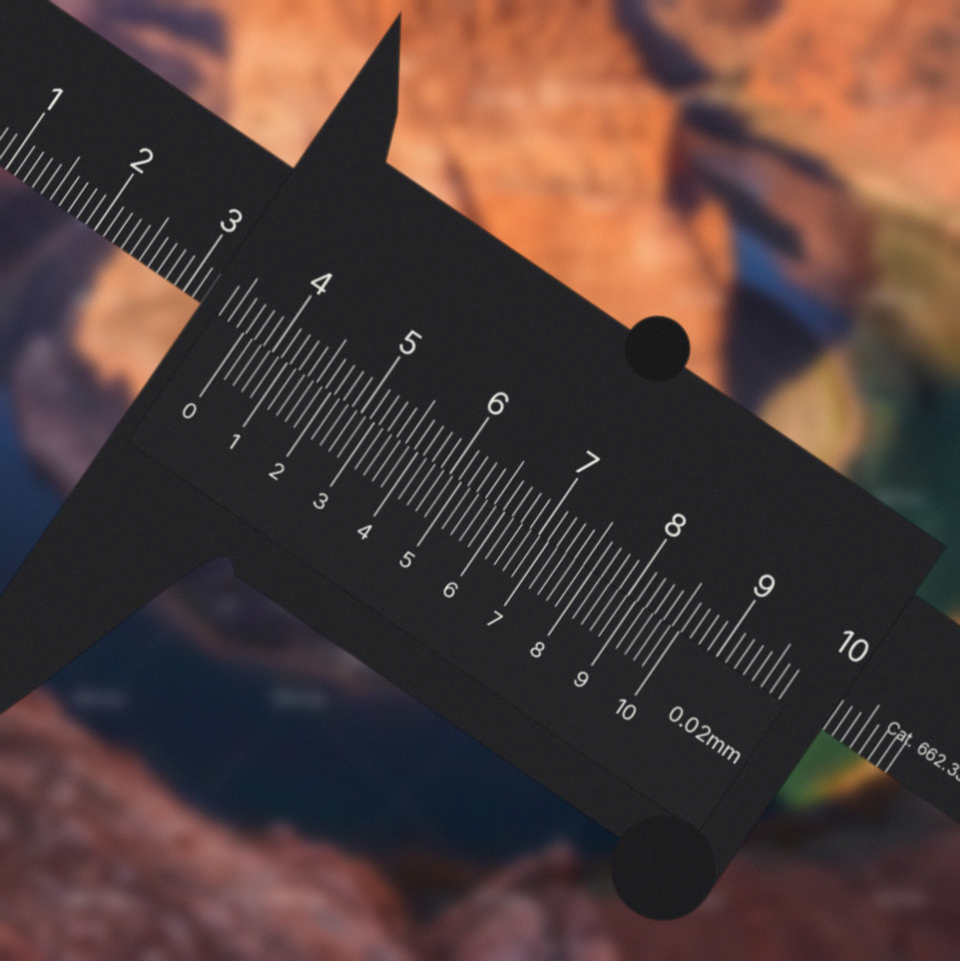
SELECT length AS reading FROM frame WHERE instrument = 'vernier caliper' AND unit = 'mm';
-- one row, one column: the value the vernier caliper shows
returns 36.8 mm
